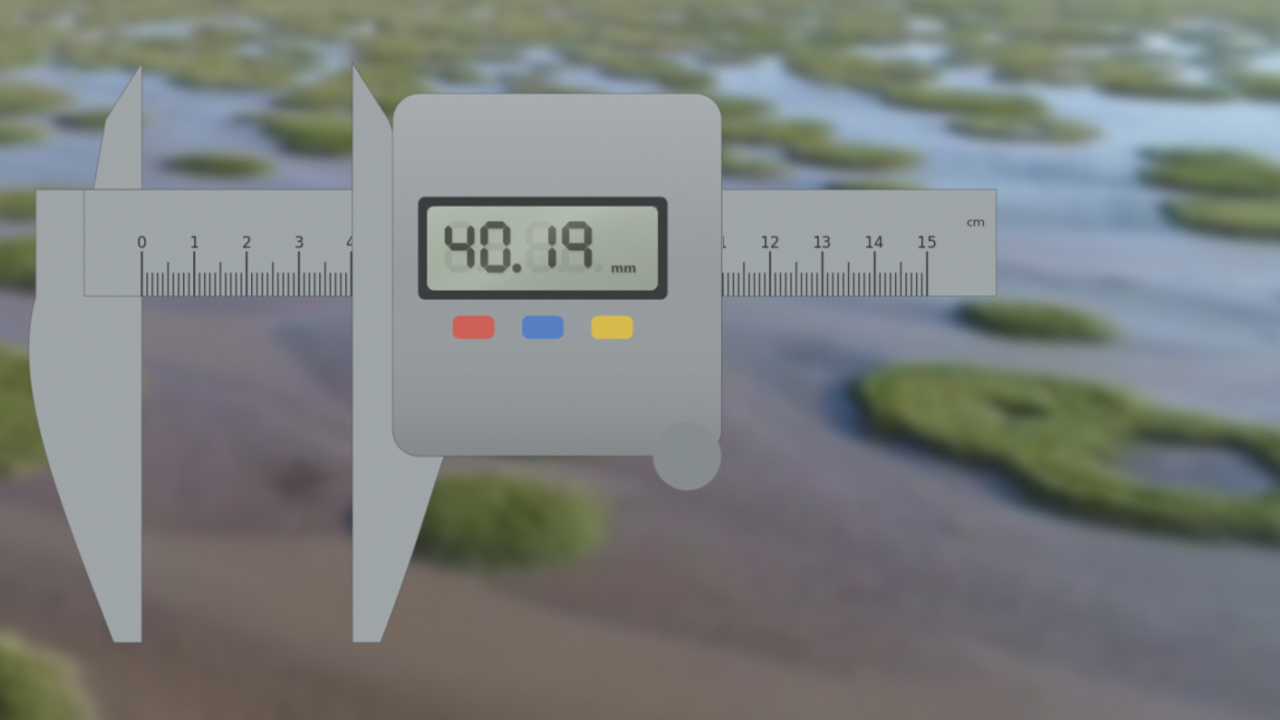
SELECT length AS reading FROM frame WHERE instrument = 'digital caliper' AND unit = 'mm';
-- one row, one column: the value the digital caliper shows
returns 40.19 mm
